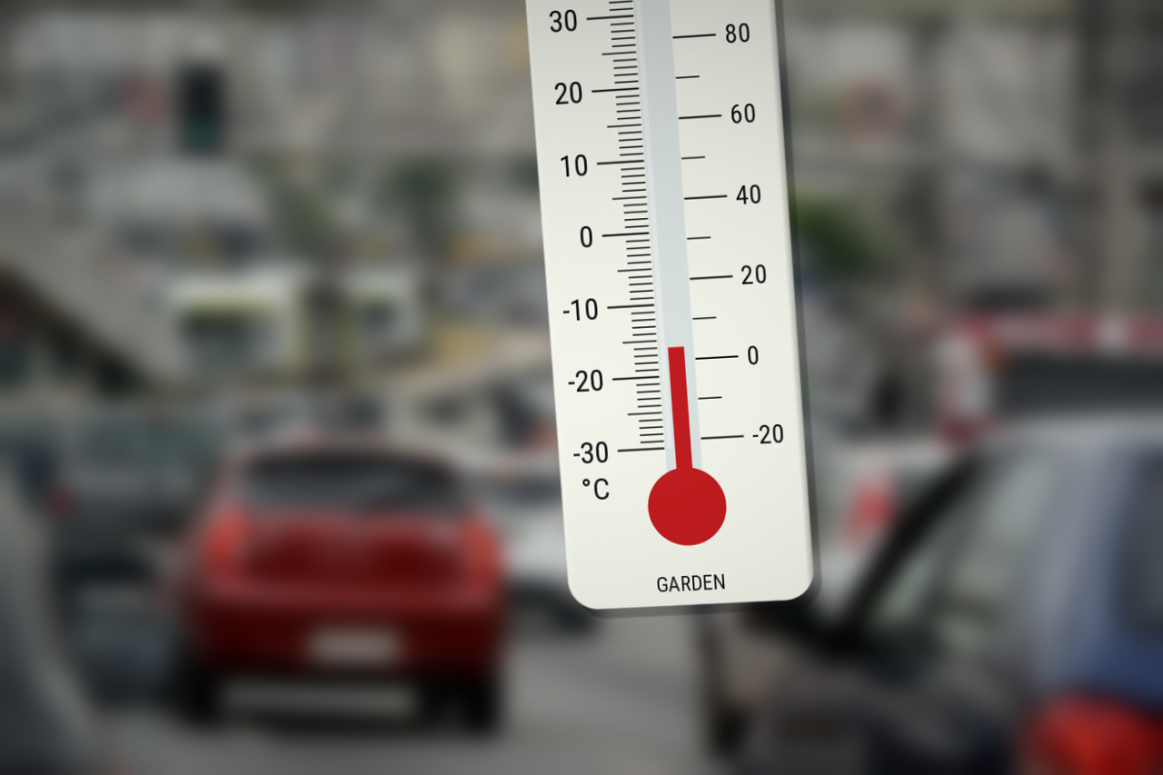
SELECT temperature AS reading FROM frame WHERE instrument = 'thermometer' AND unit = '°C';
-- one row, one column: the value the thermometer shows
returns -16 °C
